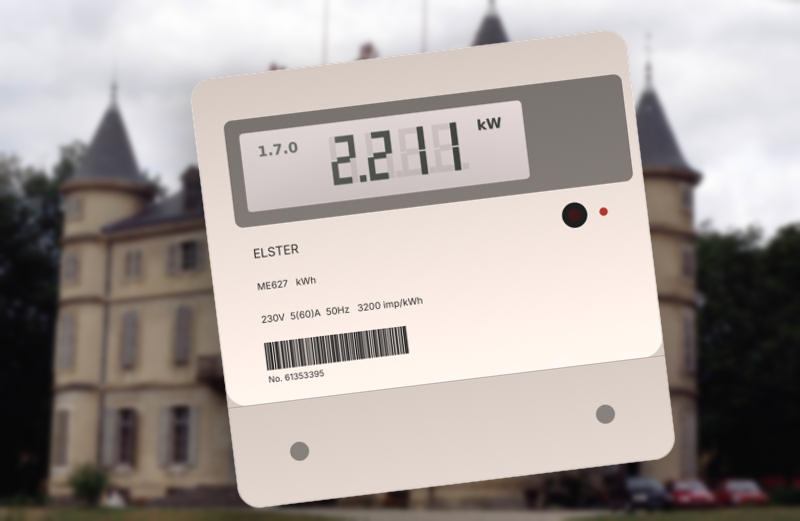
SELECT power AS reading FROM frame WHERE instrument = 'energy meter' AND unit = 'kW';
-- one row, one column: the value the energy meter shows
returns 2.211 kW
